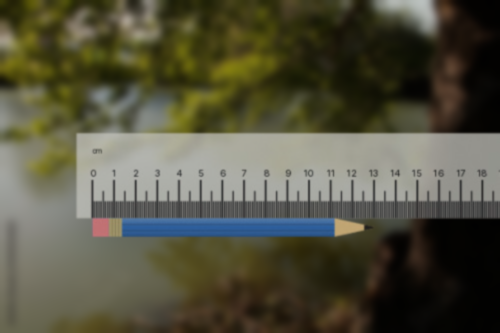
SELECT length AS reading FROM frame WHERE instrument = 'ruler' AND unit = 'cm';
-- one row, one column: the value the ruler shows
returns 13 cm
